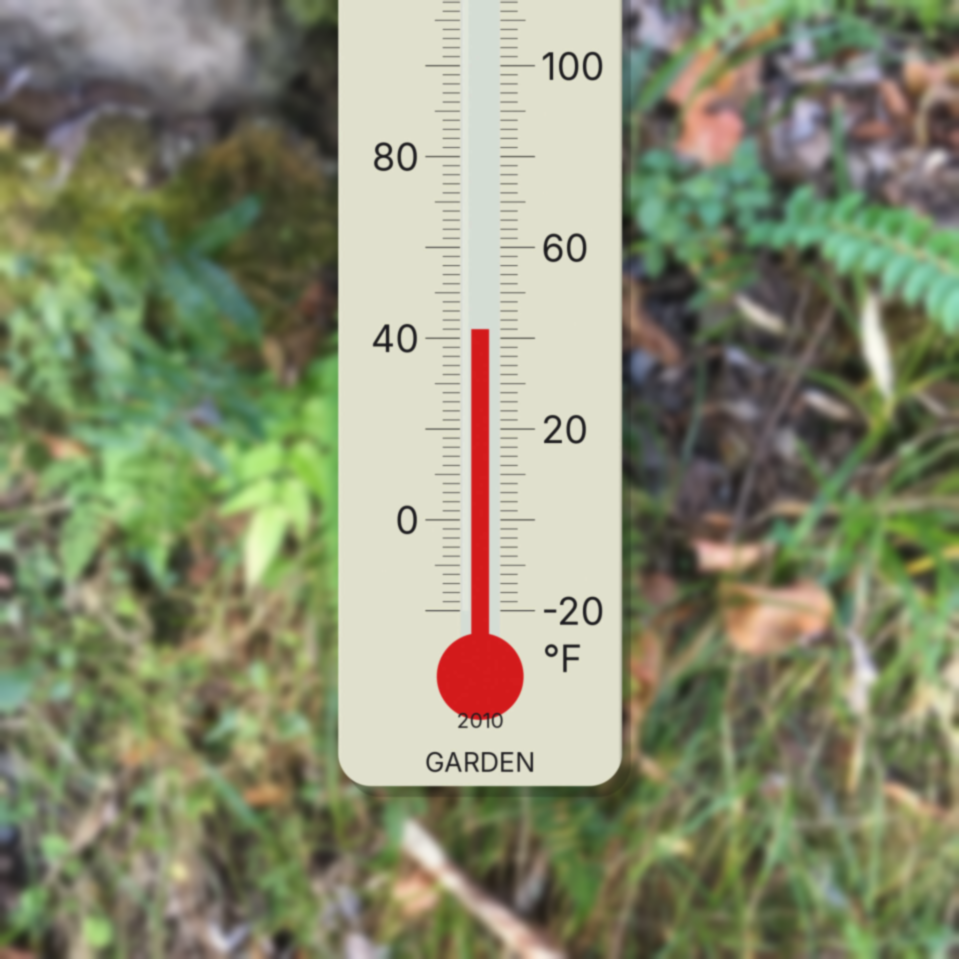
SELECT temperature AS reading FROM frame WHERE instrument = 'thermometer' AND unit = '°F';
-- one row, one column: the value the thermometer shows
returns 42 °F
